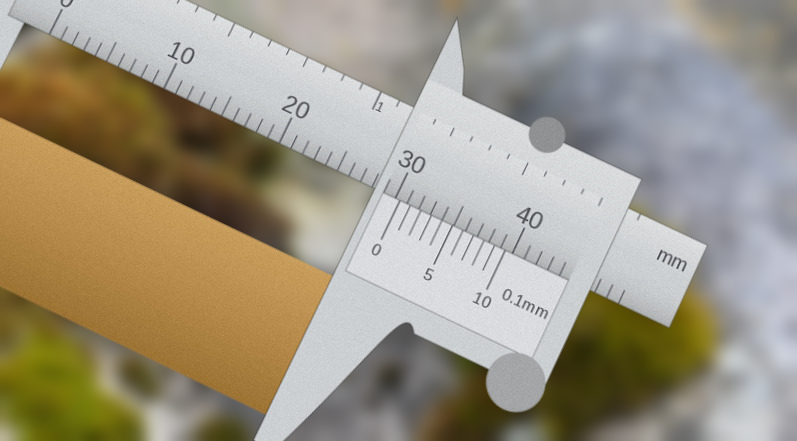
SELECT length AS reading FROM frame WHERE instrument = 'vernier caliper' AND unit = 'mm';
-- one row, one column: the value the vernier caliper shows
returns 30.4 mm
